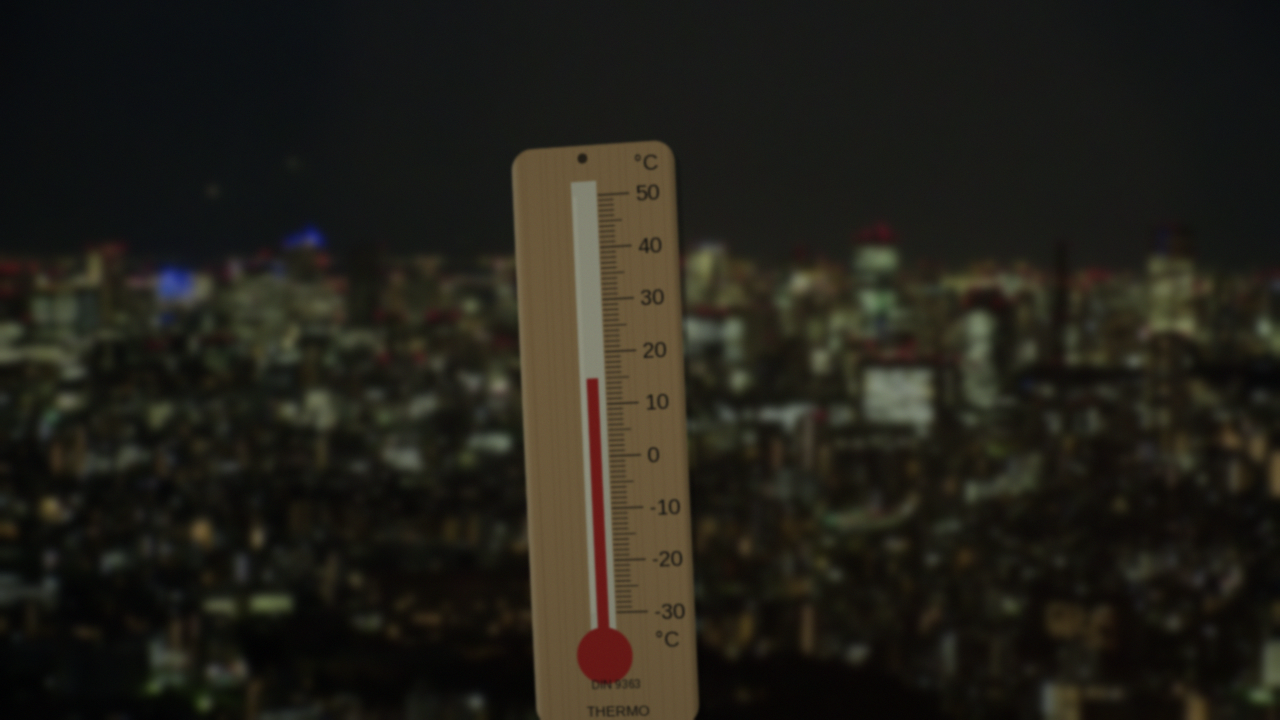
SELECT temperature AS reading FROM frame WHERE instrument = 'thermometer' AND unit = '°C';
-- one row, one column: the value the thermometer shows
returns 15 °C
